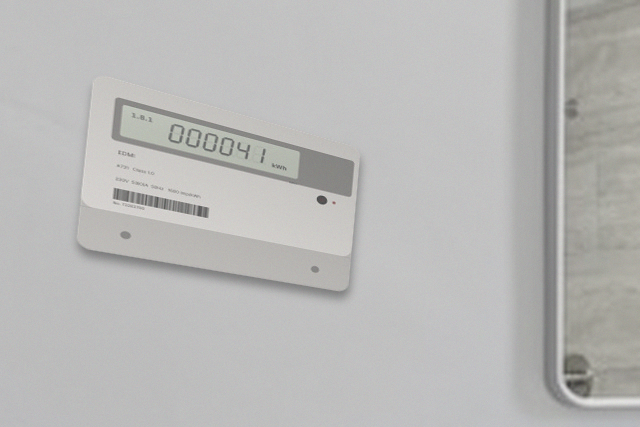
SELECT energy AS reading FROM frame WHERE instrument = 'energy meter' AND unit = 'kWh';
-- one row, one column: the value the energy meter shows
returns 41 kWh
